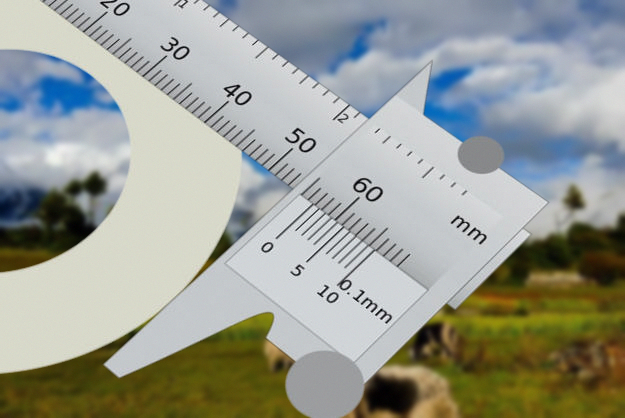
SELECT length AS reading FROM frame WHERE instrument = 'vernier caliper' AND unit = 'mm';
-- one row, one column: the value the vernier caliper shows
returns 56.8 mm
